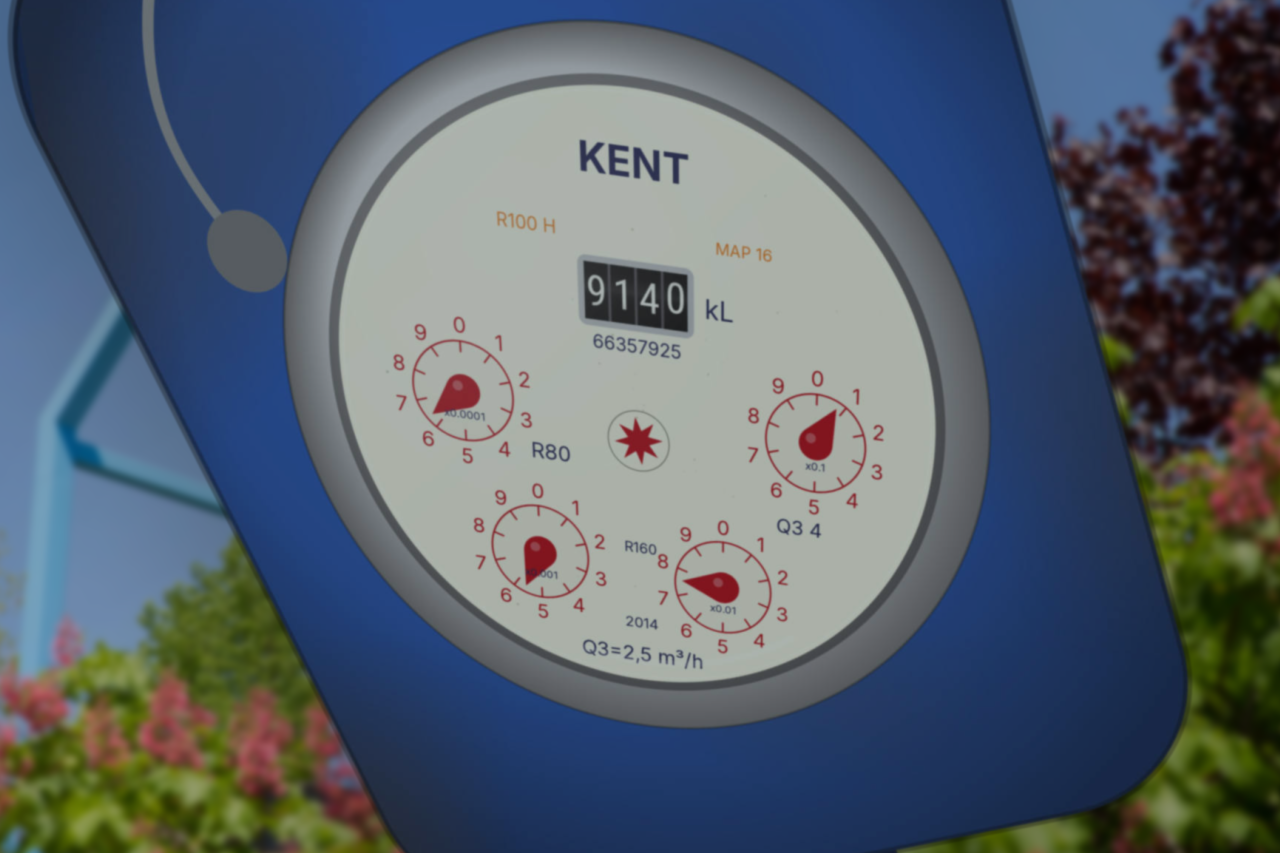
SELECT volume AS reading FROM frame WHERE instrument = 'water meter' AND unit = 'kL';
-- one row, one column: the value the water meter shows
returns 9140.0756 kL
